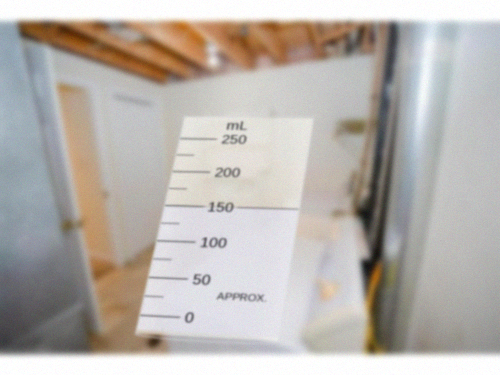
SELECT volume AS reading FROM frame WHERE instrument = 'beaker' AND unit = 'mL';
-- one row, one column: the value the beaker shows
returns 150 mL
